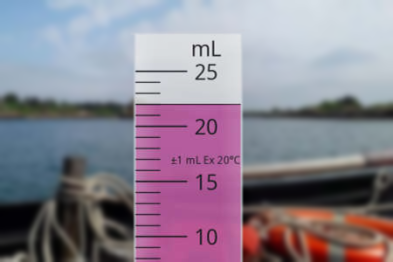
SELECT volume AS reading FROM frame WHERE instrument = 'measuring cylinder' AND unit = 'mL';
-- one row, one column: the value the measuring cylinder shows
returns 22 mL
